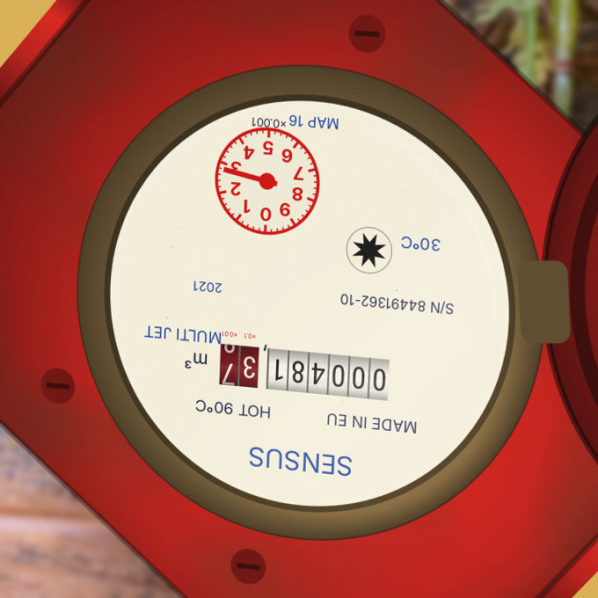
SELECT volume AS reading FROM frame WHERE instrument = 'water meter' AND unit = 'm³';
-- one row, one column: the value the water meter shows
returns 481.372 m³
